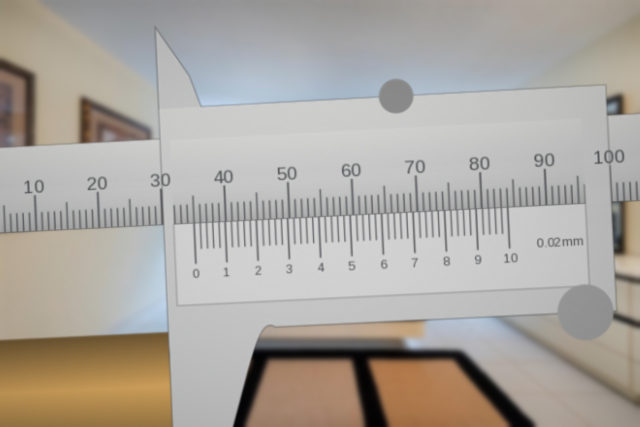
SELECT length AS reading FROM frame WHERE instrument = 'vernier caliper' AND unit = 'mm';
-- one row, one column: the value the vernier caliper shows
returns 35.0 mm
